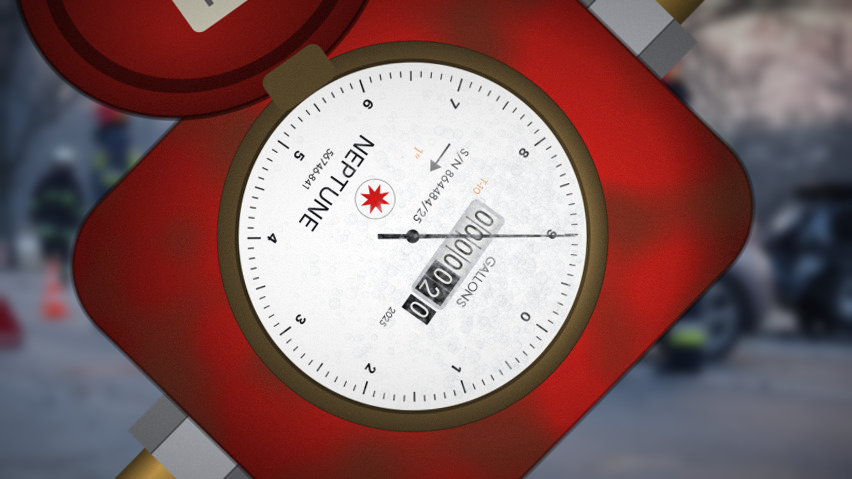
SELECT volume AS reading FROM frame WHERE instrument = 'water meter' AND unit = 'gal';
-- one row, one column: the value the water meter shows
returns 19.0 gal
